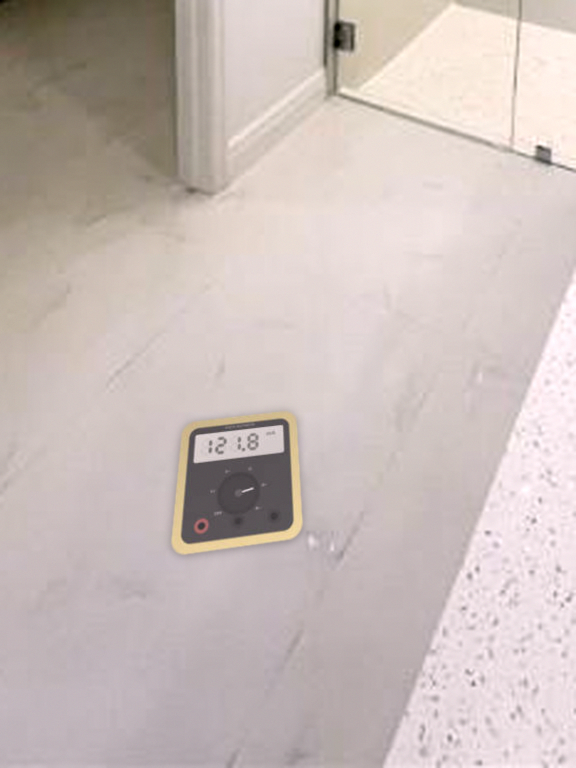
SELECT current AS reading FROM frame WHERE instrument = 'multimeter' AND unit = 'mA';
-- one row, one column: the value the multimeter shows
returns 121.8 mA
